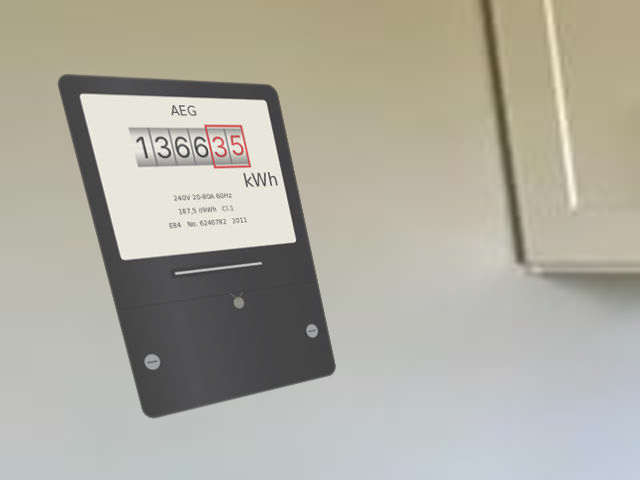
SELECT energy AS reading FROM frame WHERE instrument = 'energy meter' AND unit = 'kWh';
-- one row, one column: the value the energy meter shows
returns 1366.35 kWh
